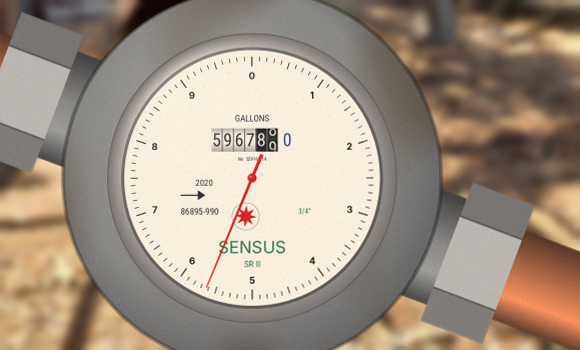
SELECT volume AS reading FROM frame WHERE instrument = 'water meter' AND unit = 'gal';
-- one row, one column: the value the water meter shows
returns 5967885.6 gal
